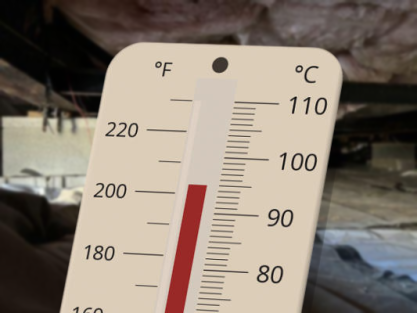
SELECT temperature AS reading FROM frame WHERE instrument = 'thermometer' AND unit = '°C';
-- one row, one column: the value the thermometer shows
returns 95 °C
